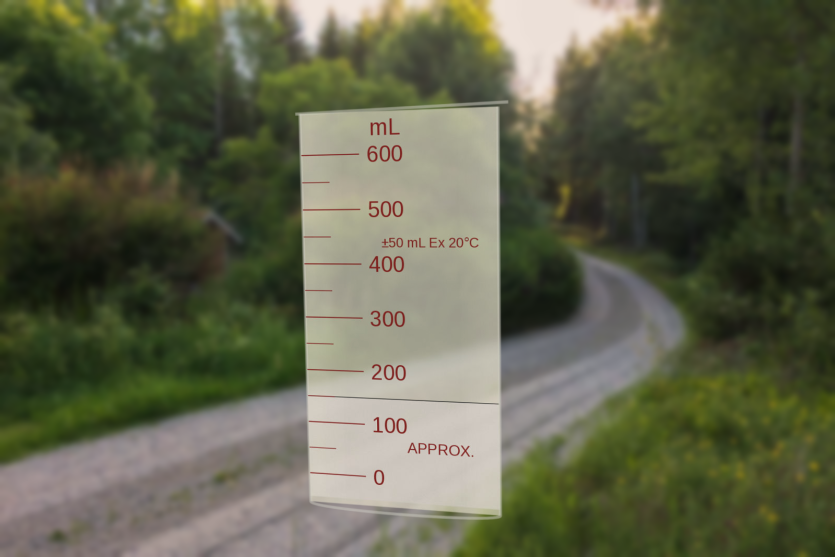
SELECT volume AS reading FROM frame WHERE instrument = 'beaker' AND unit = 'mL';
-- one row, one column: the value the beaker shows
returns 150 mL
